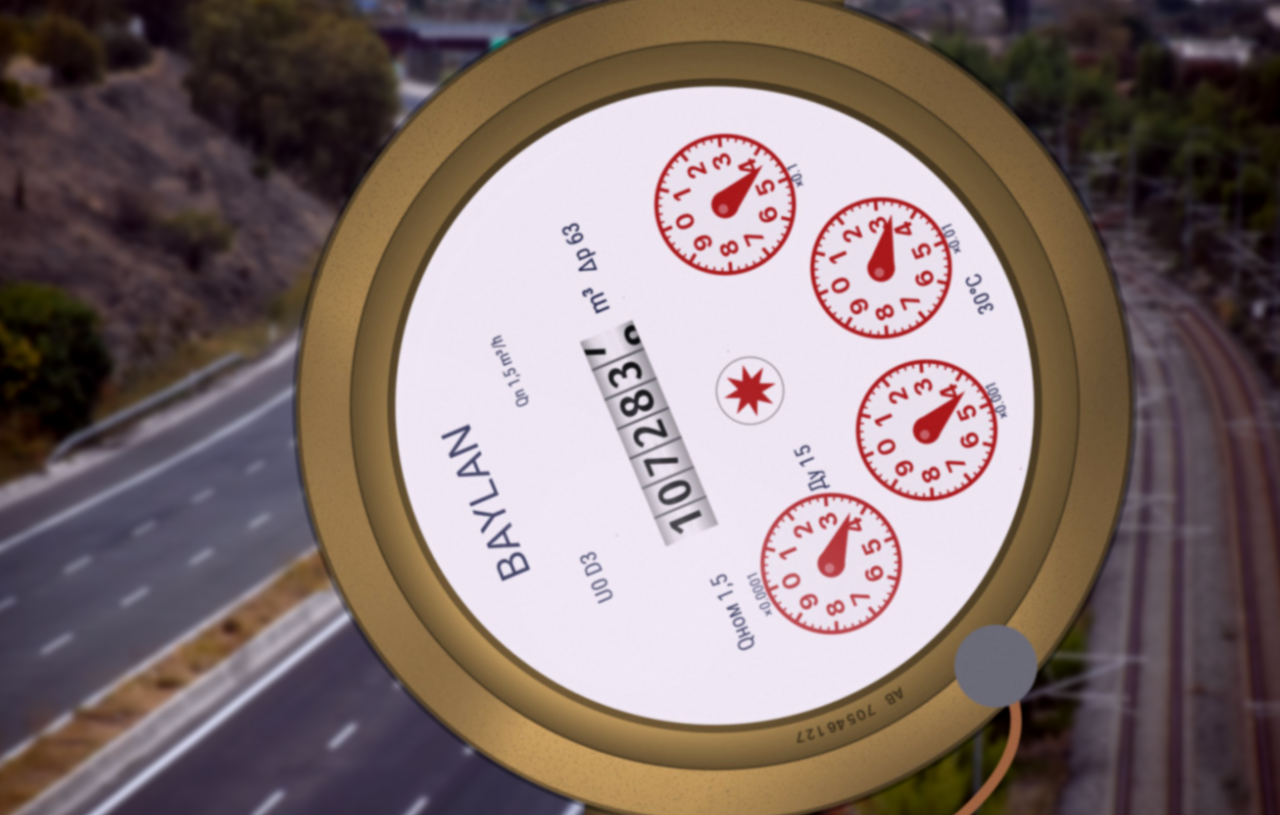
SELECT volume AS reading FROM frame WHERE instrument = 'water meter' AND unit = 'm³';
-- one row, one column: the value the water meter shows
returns 1072837.4343 m³
